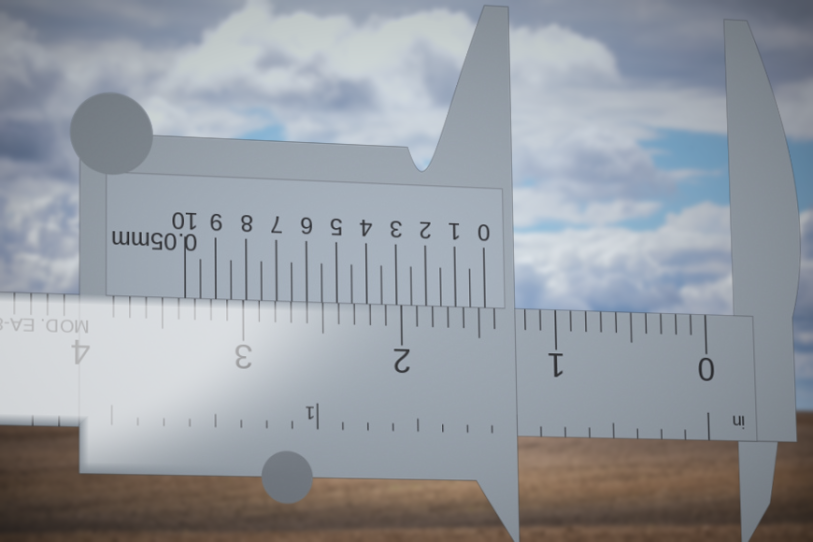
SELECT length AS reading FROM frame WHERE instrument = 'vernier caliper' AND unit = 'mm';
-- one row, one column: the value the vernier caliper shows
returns 14.6 mm
